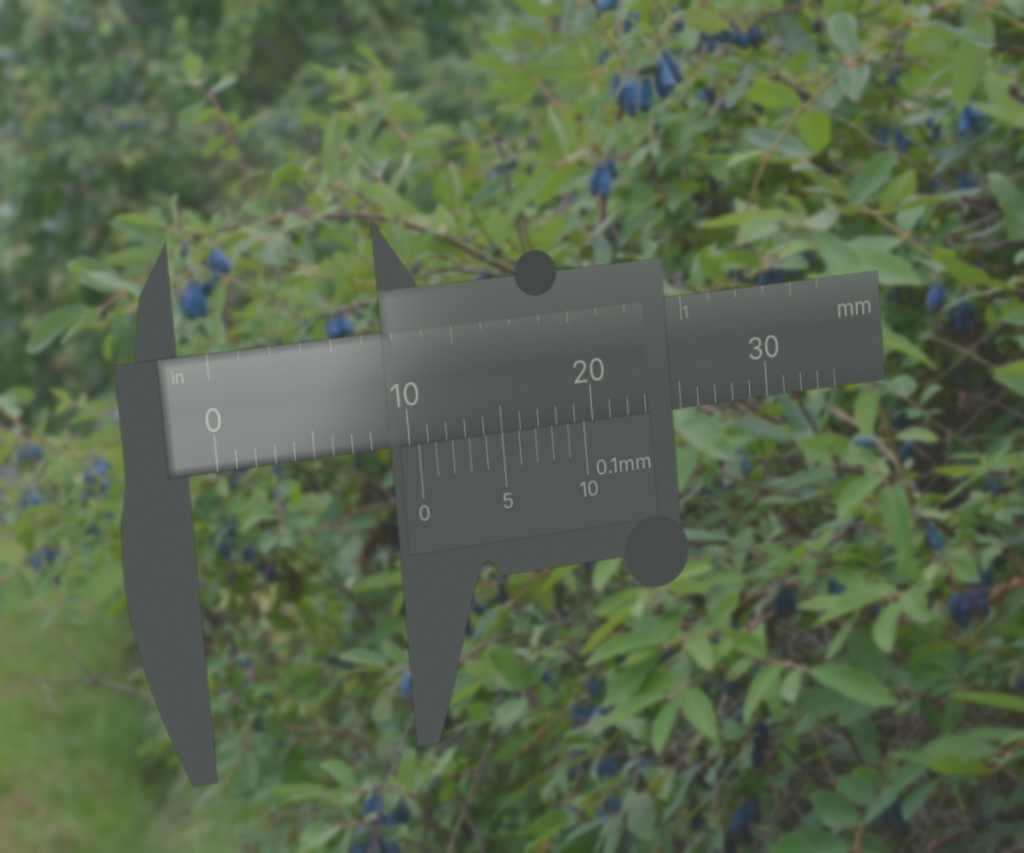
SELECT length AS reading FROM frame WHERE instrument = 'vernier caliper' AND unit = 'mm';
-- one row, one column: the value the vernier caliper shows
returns 10.5 mm
